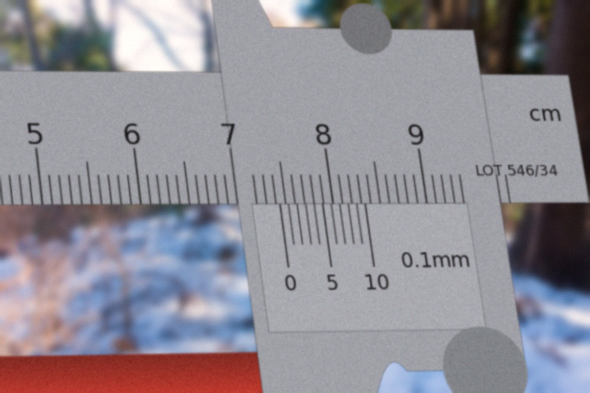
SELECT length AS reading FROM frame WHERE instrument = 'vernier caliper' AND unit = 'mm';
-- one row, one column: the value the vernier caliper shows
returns 74.4 mm
